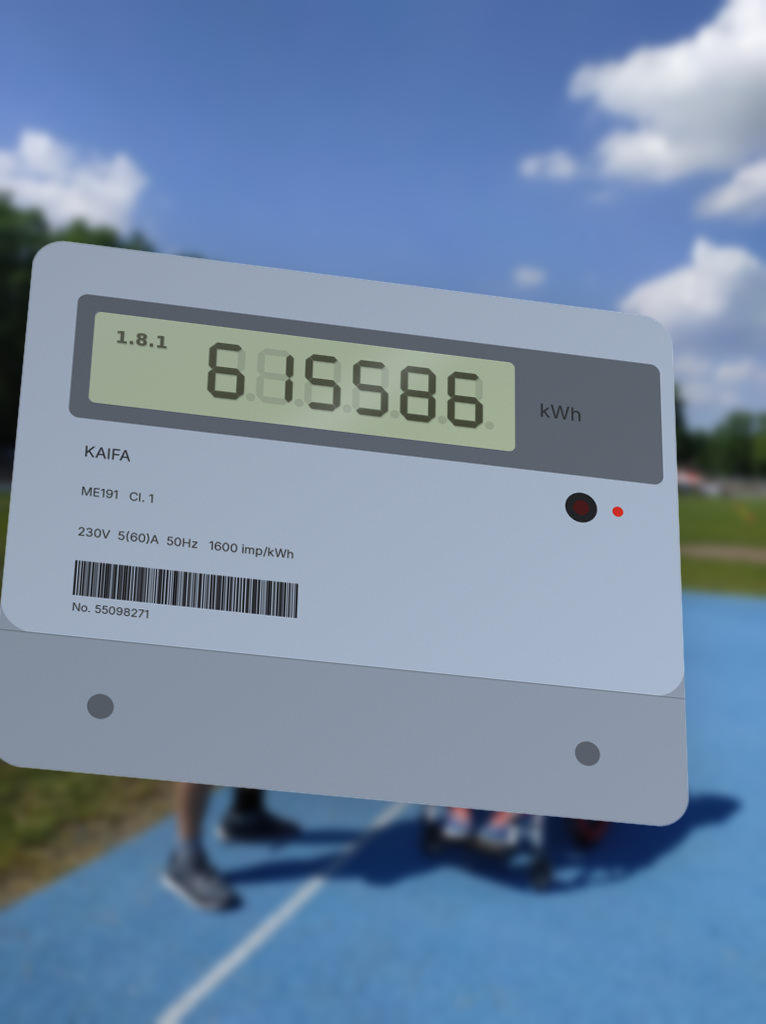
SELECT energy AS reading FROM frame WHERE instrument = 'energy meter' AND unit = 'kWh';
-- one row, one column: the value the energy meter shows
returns 615586 kWh
